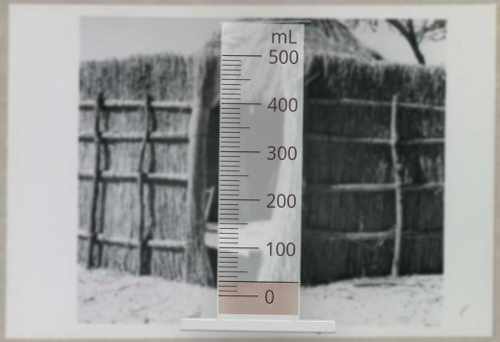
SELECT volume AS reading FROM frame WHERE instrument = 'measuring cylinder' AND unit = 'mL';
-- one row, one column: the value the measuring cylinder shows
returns 30 mL
